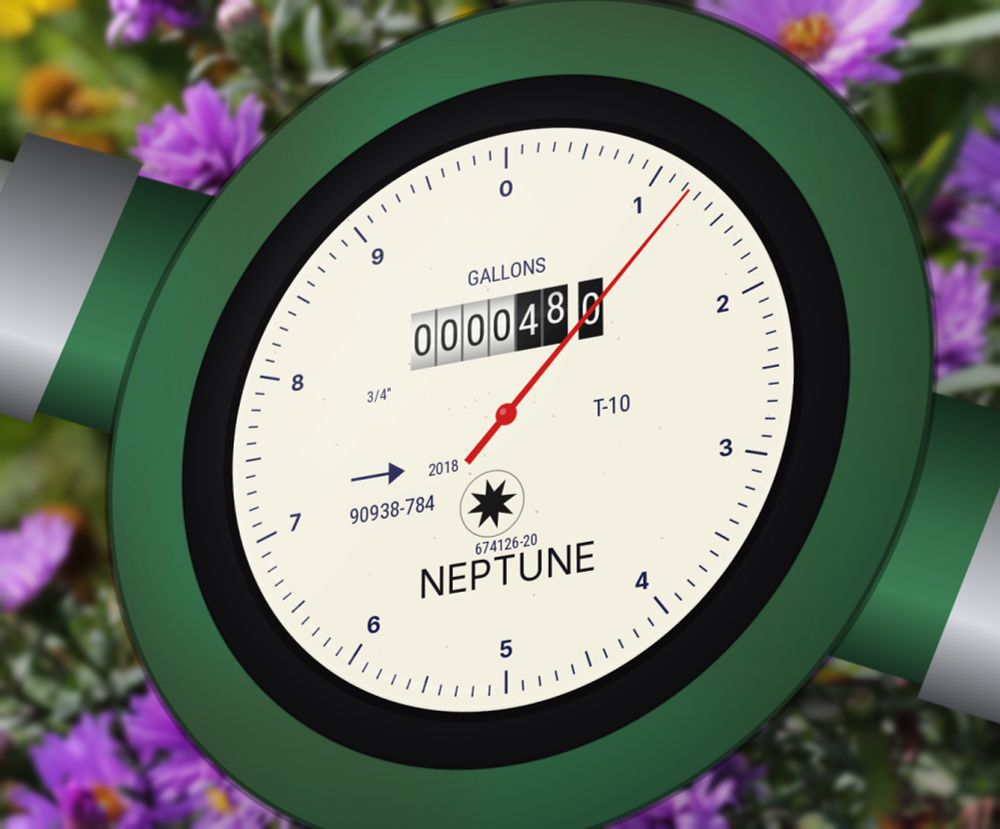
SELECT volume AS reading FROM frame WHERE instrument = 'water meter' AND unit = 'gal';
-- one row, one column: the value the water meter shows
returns 481.2 gal
